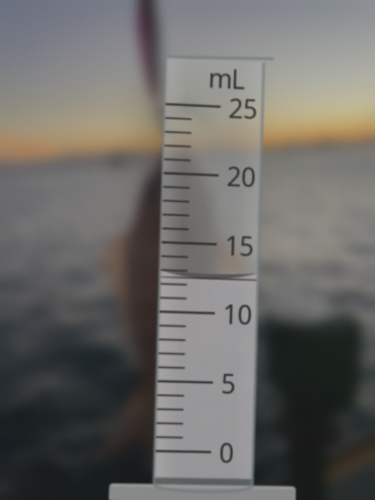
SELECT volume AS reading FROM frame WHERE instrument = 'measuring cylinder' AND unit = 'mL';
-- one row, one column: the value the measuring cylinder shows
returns 12.5 mL
